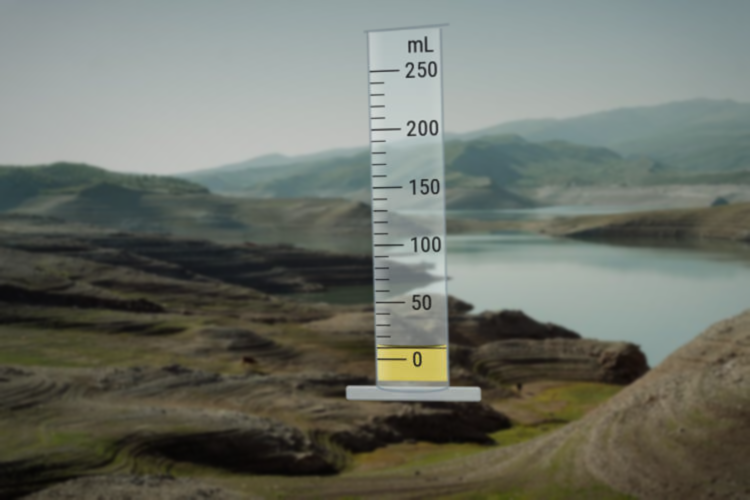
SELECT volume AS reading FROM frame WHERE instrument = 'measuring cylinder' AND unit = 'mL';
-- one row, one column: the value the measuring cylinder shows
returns 10 mL
